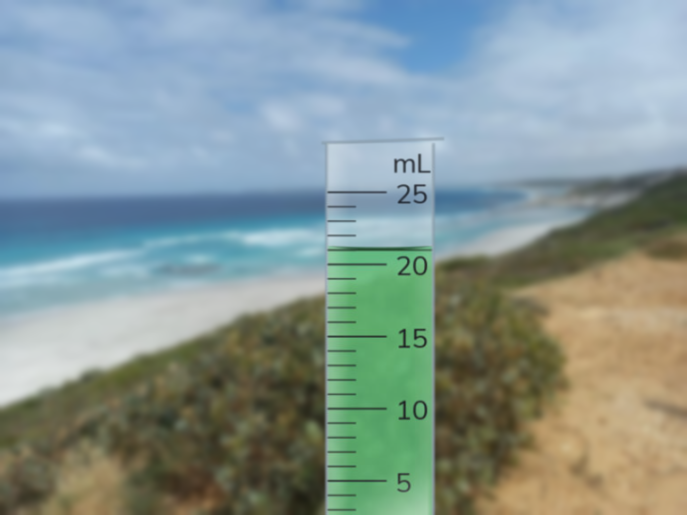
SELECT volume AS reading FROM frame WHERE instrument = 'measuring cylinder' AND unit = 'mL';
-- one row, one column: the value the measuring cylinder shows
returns 21 mL
